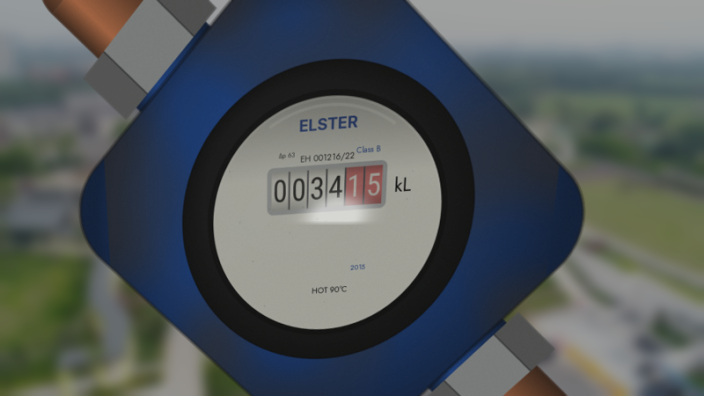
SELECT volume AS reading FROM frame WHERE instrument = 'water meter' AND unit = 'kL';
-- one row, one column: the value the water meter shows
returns 34.15 kL
